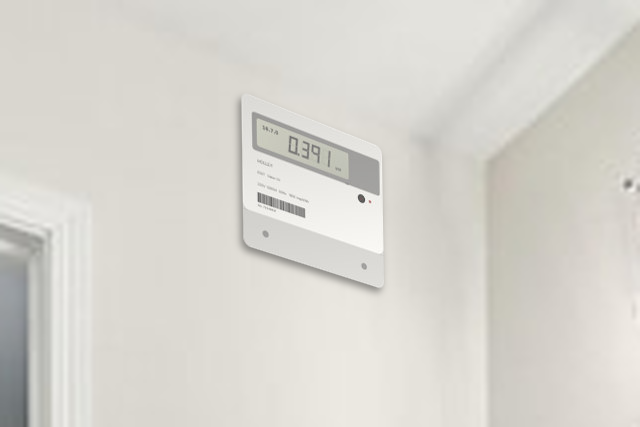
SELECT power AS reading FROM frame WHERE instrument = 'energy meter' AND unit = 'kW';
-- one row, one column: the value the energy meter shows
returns 0.391 kW
